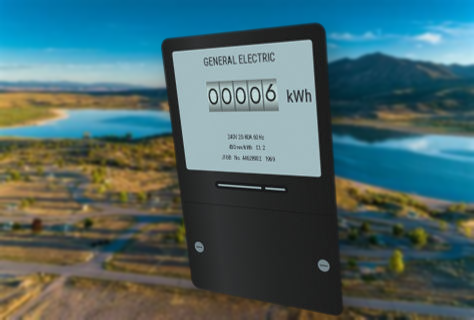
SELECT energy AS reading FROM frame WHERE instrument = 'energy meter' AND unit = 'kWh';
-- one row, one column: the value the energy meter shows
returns 6 kWh
